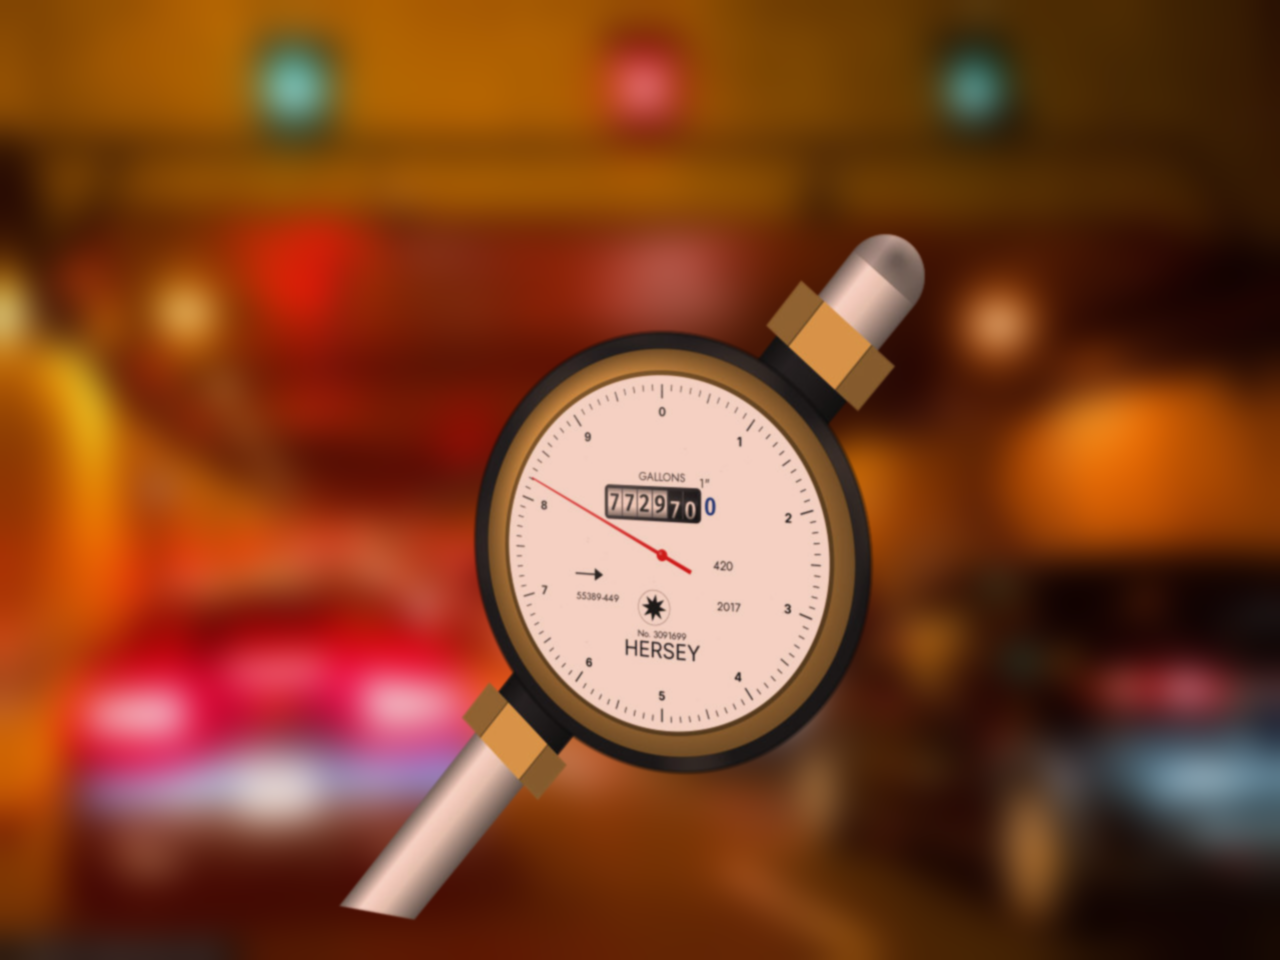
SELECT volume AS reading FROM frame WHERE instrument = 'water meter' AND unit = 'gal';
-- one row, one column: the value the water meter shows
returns 7729698.2 gal
